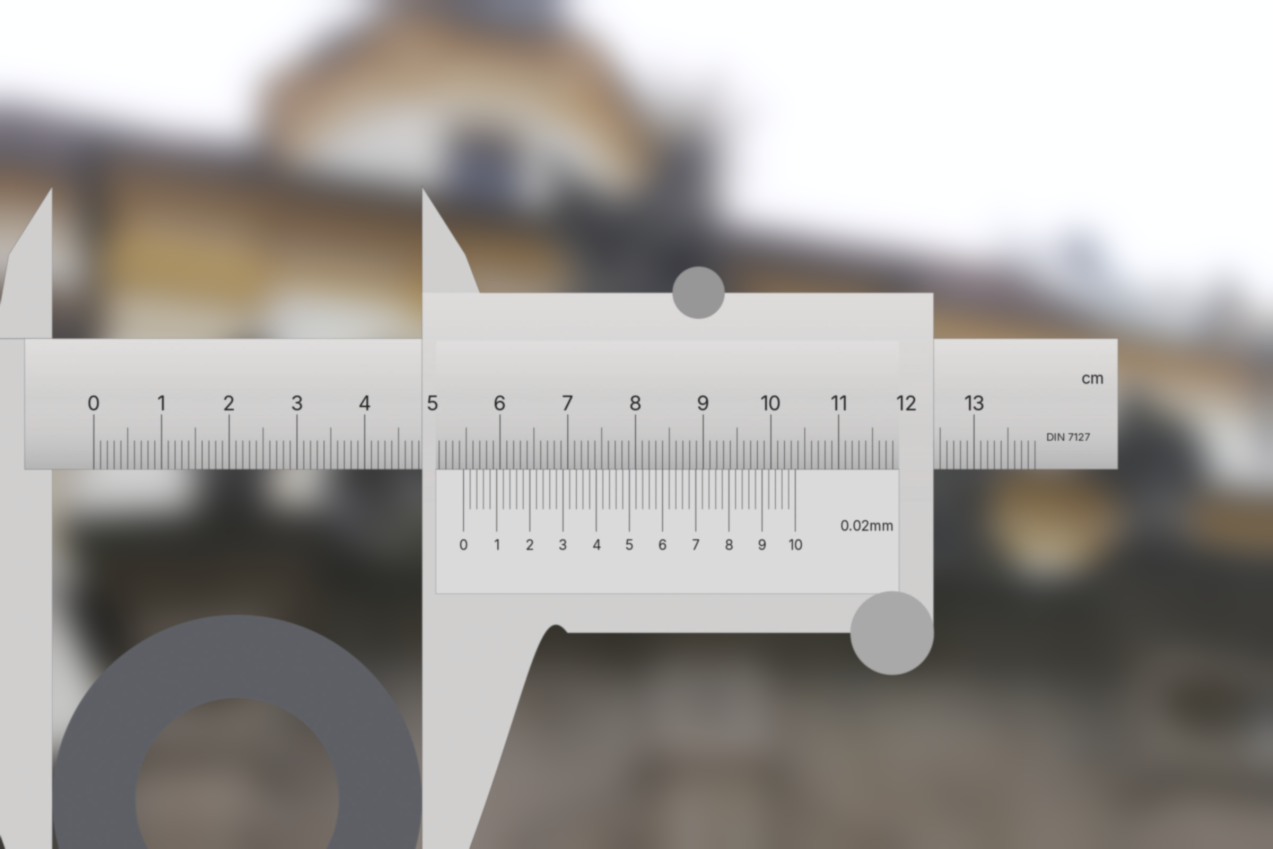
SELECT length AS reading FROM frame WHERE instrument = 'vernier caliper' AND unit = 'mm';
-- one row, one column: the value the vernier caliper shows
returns 54.6 mm
